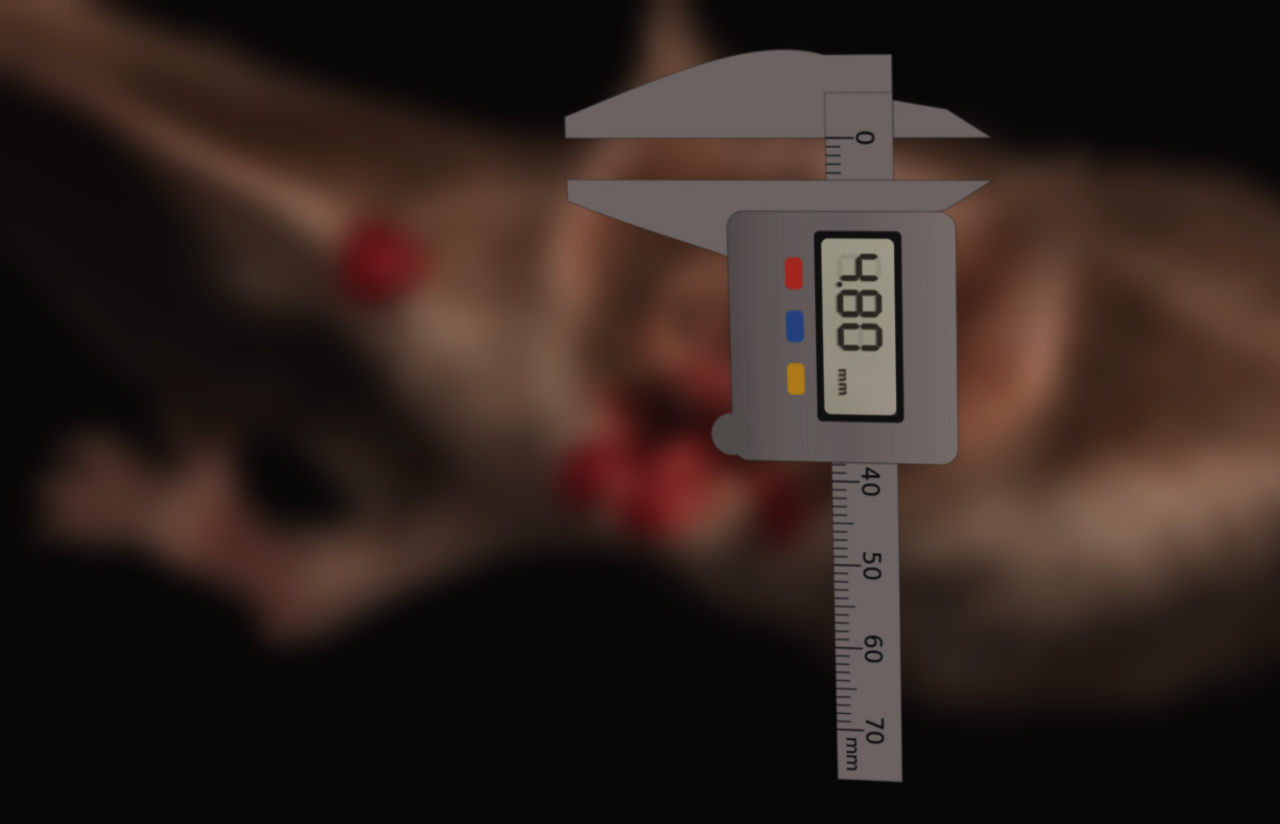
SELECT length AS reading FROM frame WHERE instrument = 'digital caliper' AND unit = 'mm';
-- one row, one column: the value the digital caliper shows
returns 4.80 mm
